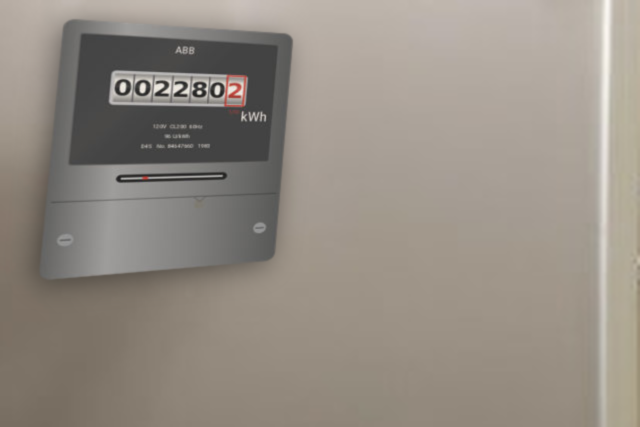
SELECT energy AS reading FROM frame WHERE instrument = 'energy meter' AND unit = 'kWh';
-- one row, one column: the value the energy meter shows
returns 2280.2 kWh
